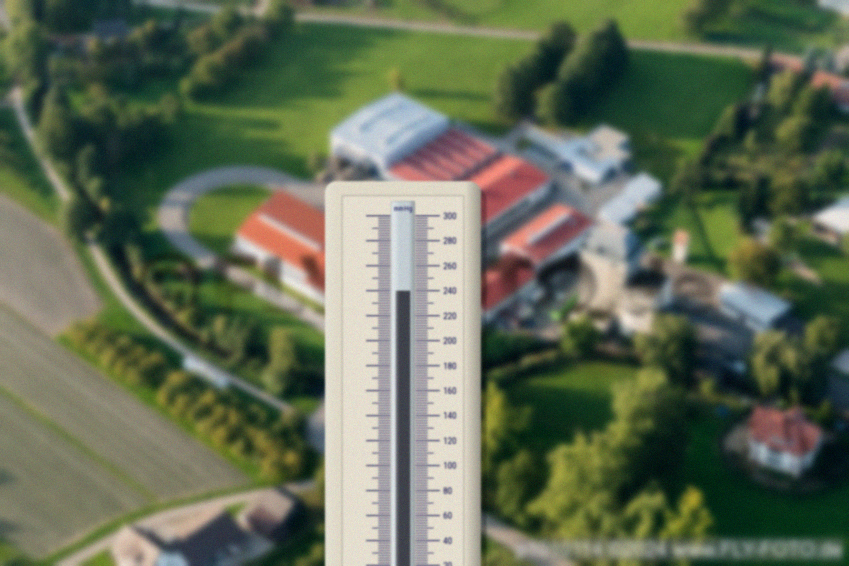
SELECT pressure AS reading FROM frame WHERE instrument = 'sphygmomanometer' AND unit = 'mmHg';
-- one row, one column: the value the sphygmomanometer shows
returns 240 mmHg
